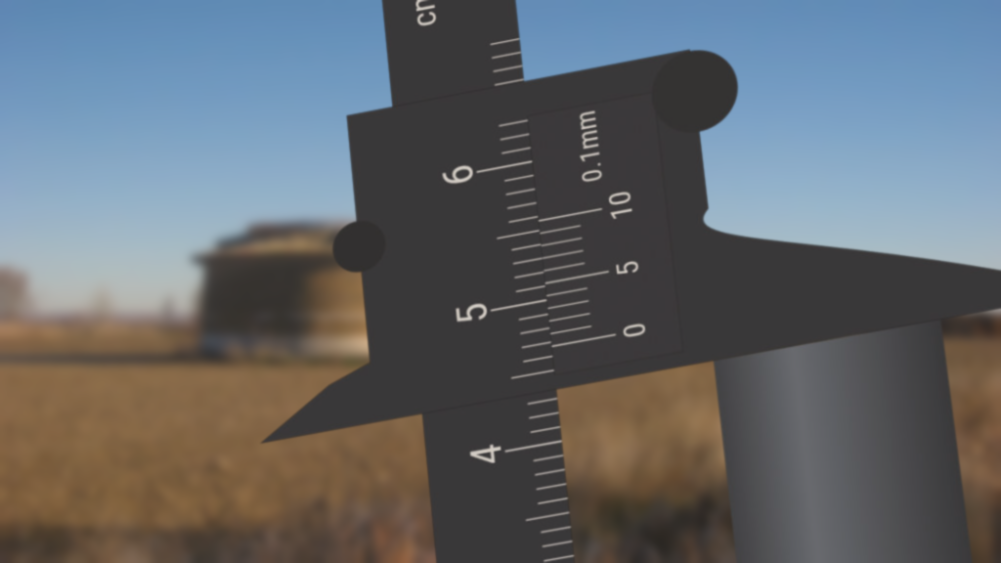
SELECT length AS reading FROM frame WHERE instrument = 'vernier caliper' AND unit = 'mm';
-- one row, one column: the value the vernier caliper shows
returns 46.7 mm
